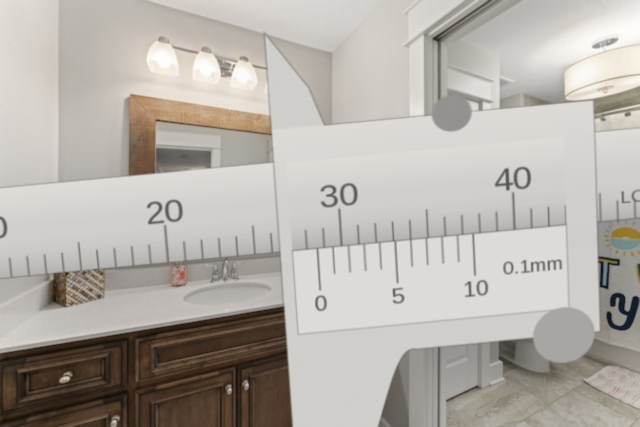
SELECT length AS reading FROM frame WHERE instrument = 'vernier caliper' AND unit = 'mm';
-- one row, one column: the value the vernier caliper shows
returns 28.6 mm
